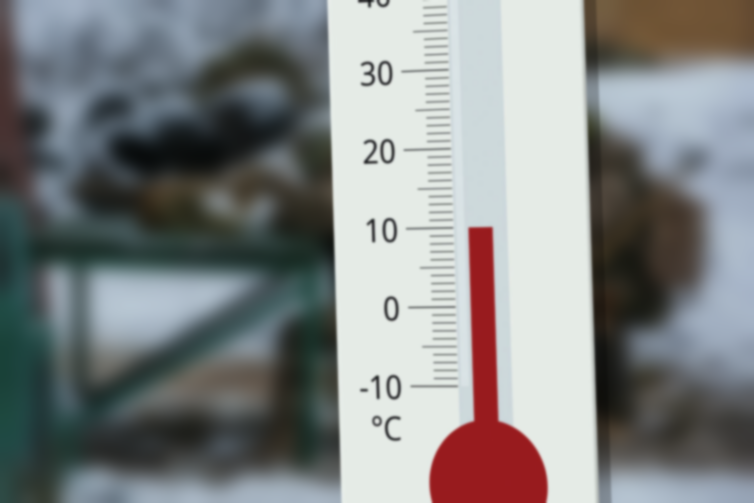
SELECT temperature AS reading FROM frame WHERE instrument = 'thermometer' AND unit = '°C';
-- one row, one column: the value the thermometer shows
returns 10 °C
